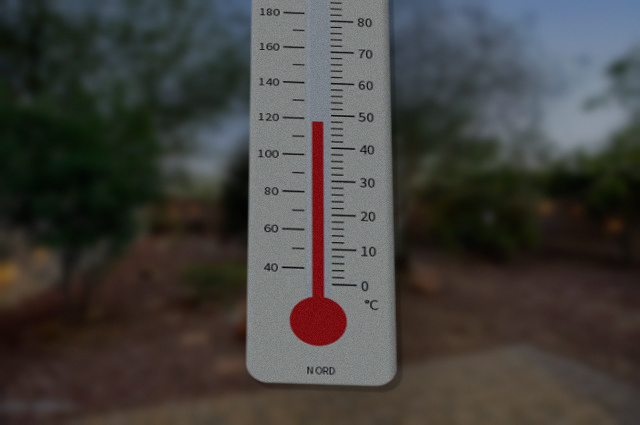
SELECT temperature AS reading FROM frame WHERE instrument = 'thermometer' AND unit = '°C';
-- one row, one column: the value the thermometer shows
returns 48 °C
